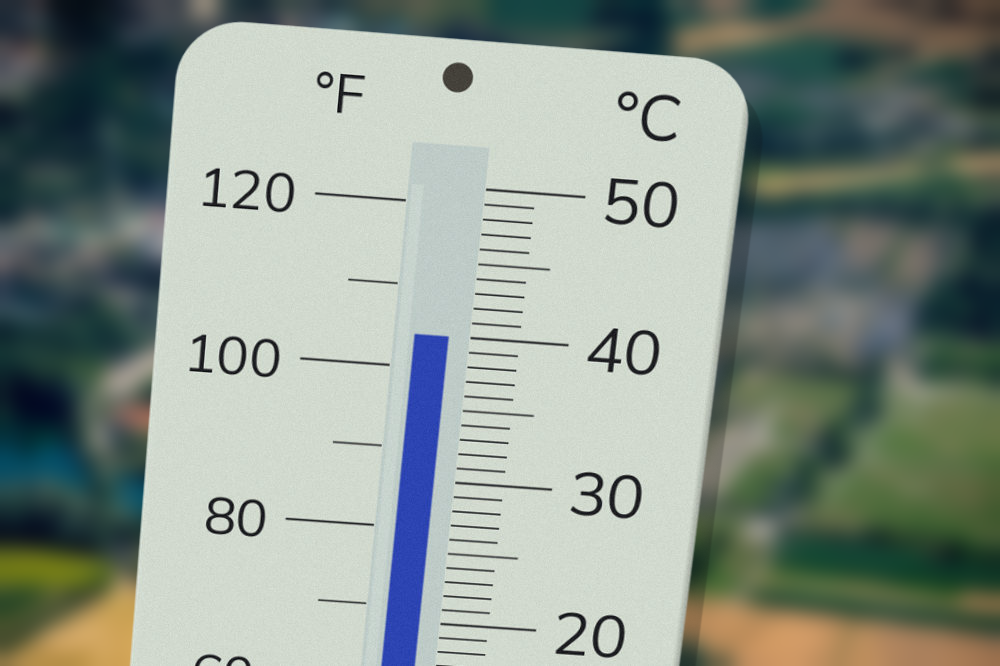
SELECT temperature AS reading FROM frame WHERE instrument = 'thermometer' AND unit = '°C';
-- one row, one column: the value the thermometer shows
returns 40 °C
